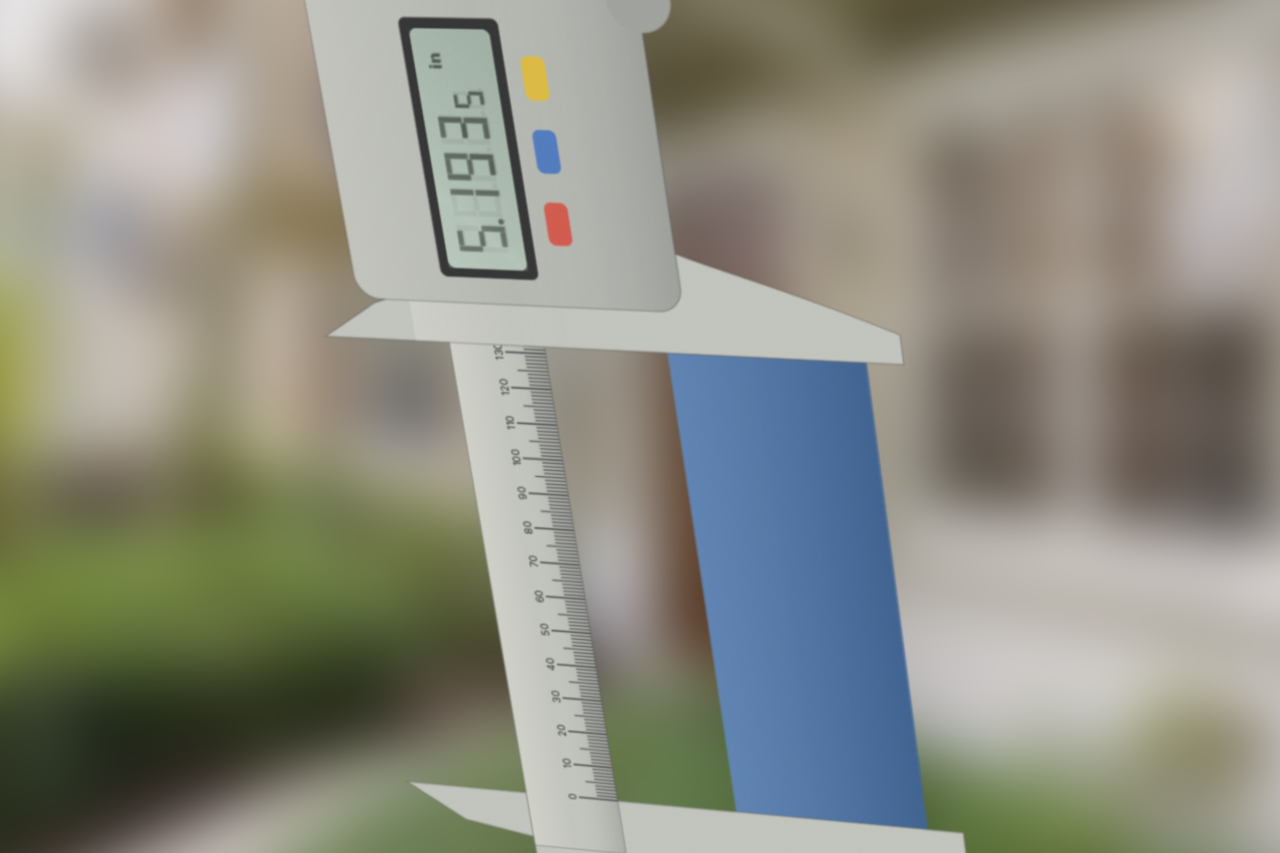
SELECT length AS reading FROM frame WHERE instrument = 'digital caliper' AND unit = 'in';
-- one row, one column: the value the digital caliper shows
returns 5.1935 in
